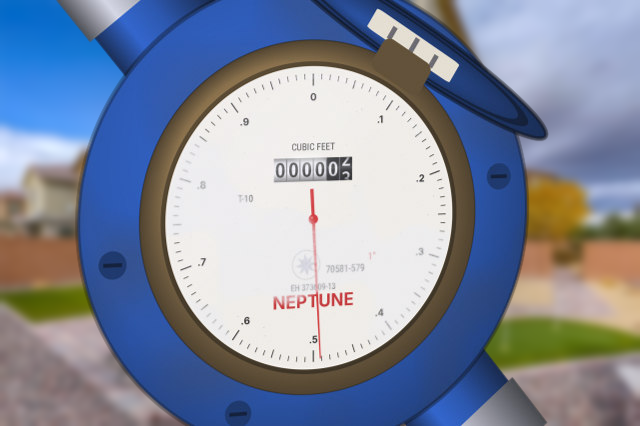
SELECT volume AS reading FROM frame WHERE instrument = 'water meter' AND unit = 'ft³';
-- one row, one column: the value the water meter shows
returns 2.49 ft³
